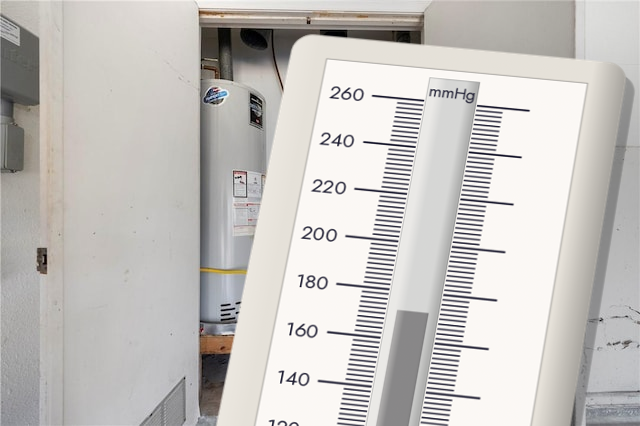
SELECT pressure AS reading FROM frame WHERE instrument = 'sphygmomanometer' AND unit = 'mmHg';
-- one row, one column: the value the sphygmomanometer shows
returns 172 mmHg
